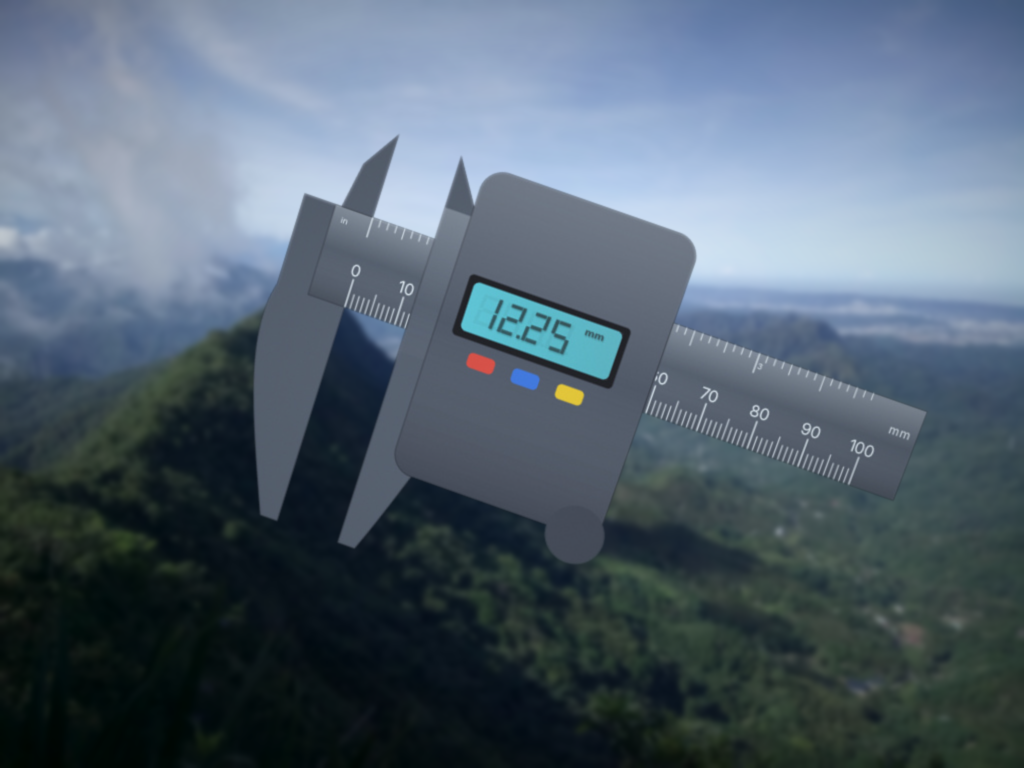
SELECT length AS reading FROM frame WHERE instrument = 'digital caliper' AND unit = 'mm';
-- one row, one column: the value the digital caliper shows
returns 12.25 mm
